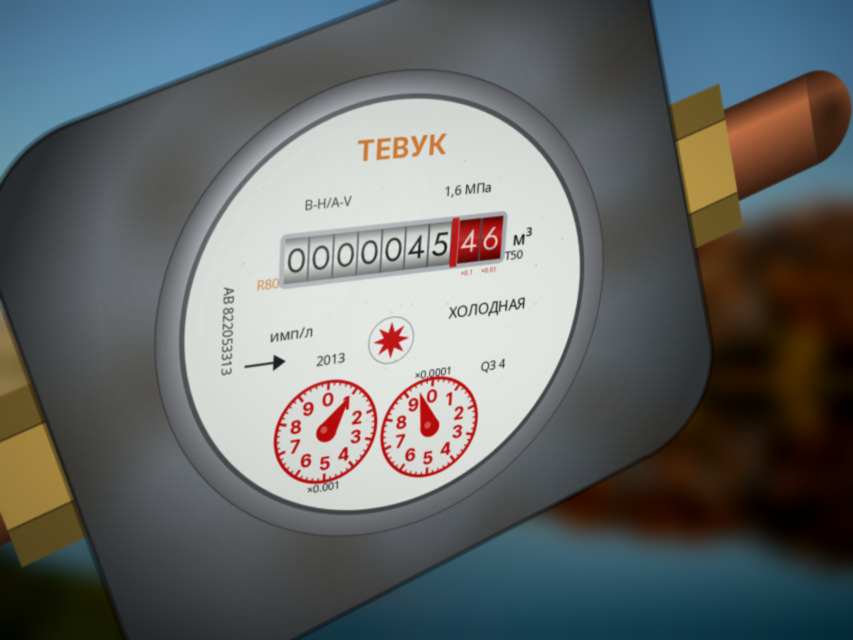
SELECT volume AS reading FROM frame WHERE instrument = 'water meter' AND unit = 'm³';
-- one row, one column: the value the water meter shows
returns 45.4609 m³
